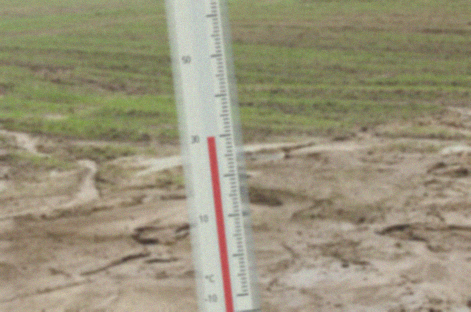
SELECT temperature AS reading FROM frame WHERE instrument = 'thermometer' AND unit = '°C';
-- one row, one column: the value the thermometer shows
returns 30 °C
